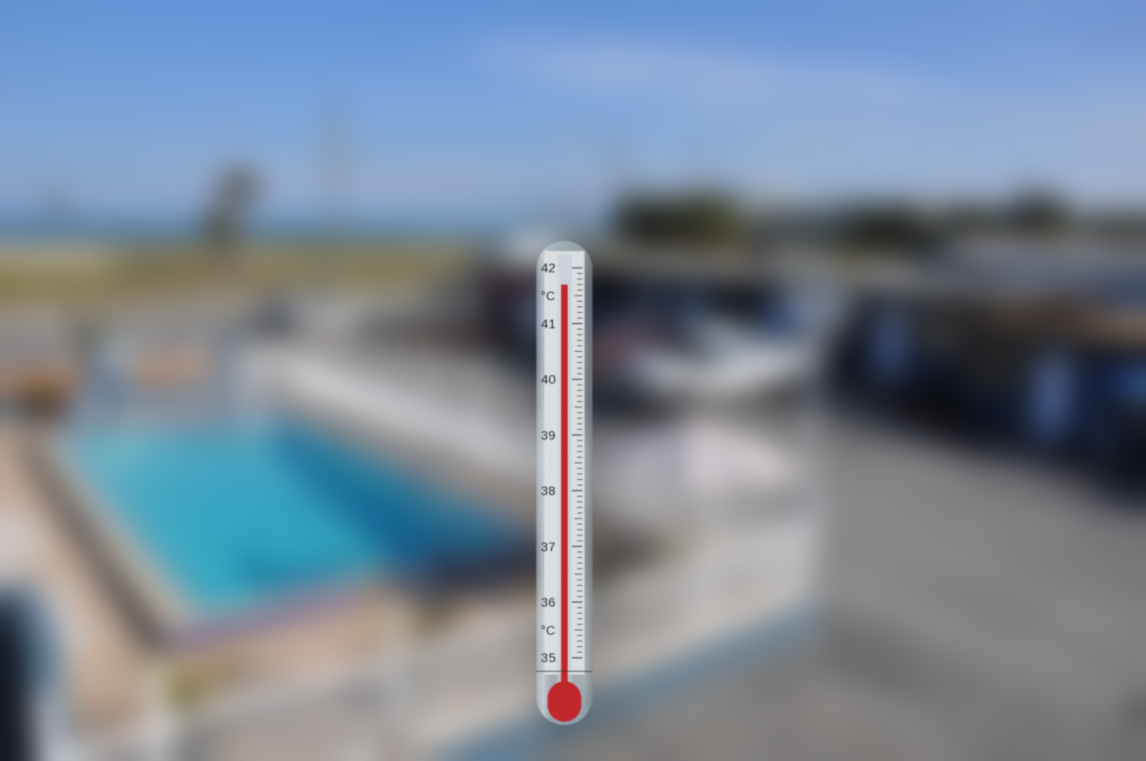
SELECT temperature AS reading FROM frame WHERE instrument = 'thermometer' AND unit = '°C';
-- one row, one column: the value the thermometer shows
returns 41.7 °C
